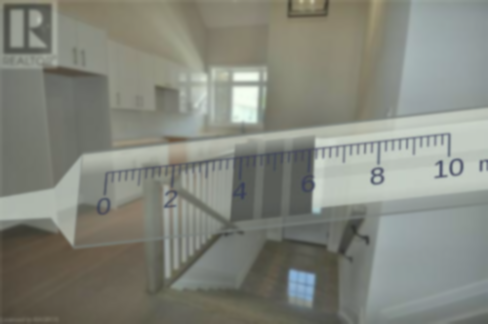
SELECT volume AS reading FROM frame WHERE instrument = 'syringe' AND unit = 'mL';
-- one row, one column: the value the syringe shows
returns 3.8 mL
